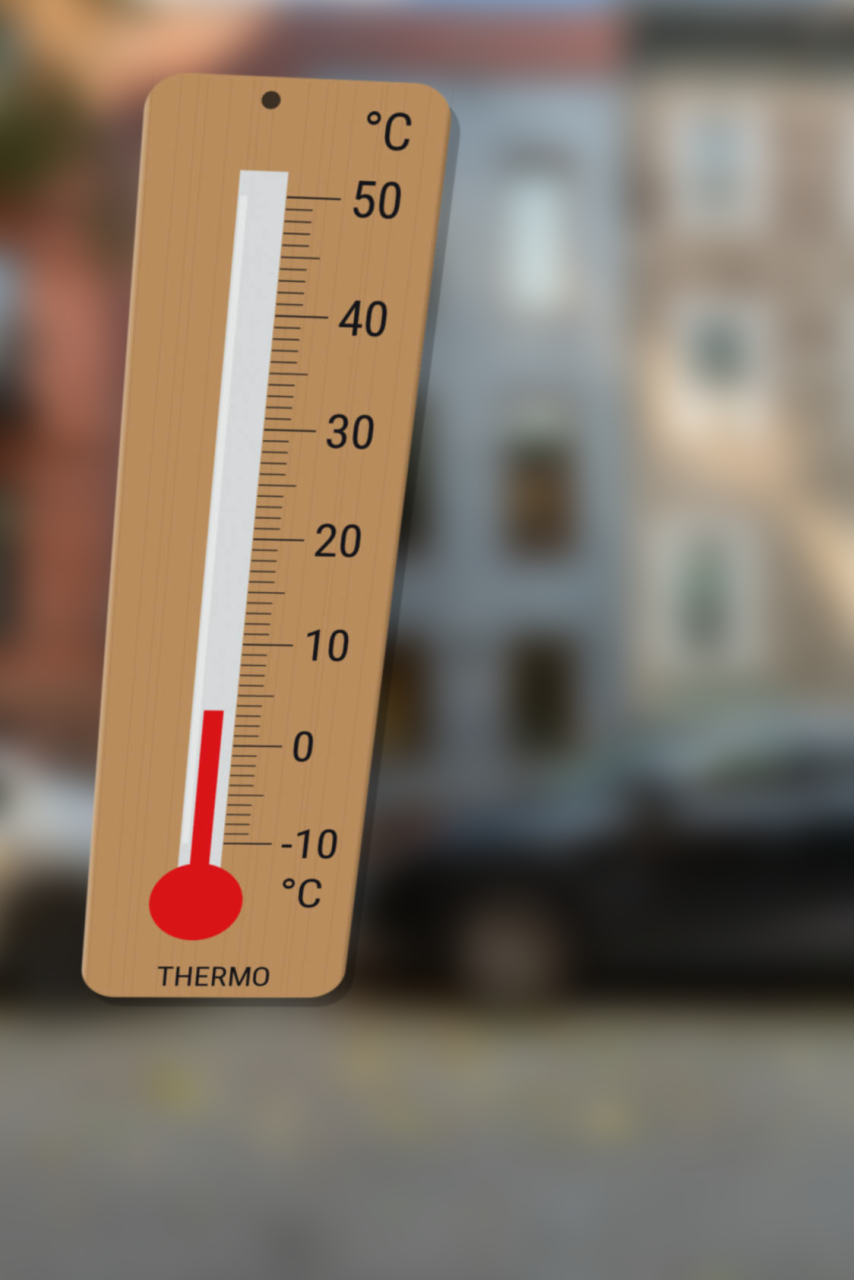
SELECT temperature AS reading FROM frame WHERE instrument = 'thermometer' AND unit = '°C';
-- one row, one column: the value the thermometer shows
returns 3.5 °C
